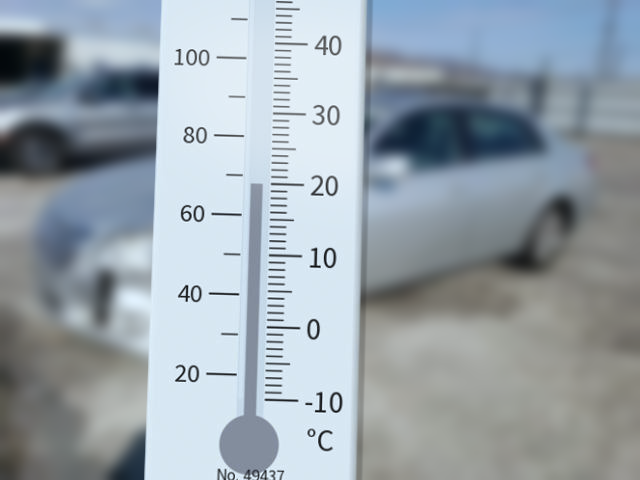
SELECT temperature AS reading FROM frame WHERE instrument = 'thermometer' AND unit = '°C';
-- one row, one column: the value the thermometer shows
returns 20 °C
